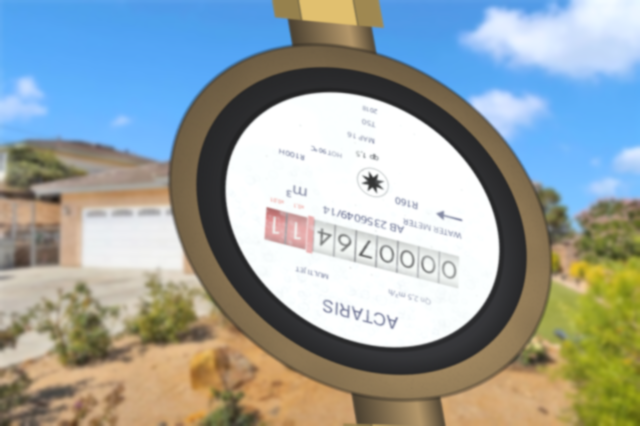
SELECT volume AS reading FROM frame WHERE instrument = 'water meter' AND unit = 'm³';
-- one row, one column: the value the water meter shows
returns 764.11 m³
